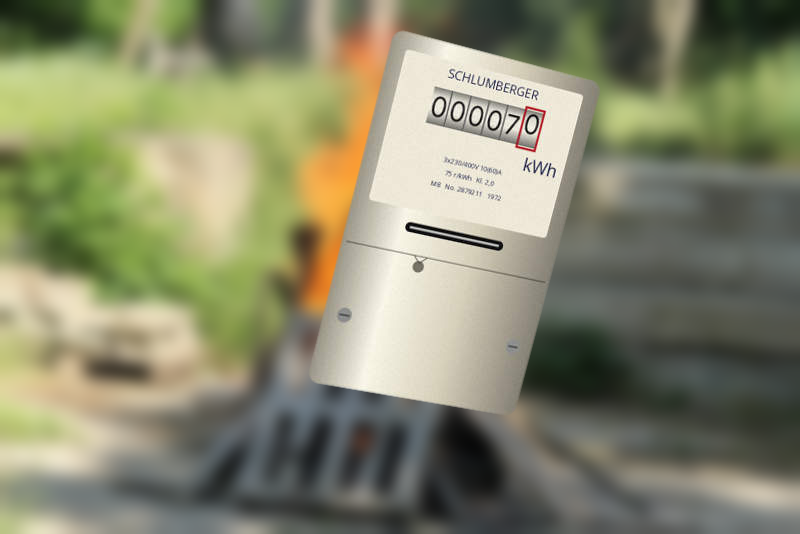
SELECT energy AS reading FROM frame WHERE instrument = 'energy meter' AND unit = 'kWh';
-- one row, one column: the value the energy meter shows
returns 7.0 kWh
